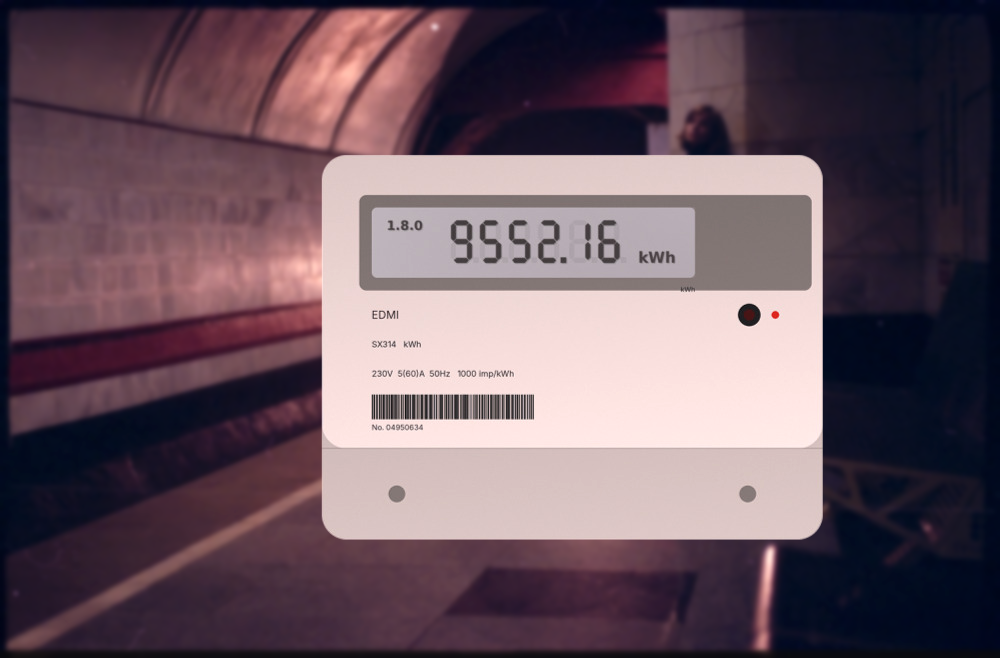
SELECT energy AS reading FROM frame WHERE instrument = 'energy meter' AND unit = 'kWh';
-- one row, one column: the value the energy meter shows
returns 9552.16 kWh
